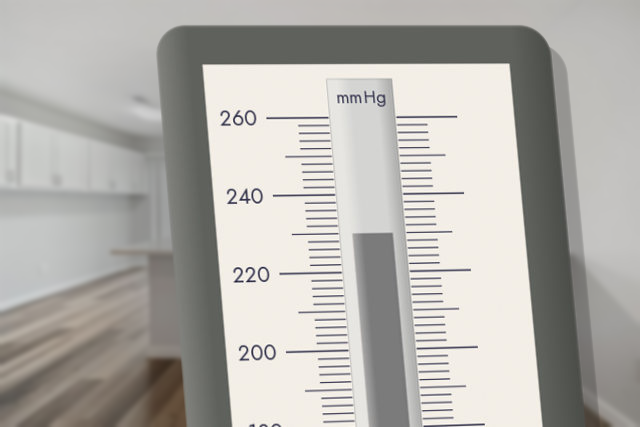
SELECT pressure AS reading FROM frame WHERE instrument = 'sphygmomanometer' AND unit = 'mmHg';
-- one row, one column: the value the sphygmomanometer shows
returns 230 mmHg
